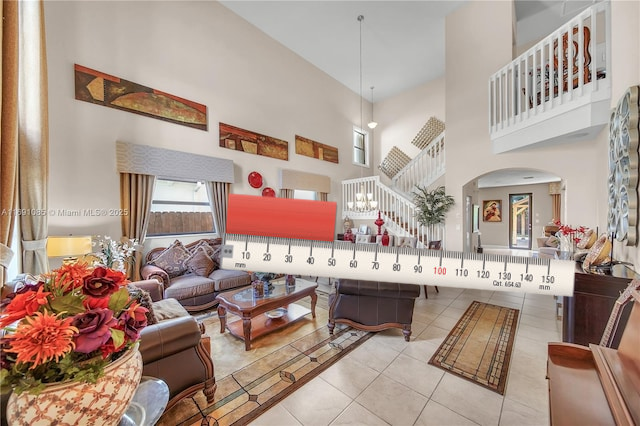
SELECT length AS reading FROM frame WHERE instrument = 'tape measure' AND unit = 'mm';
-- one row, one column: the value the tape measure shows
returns 50 mm
